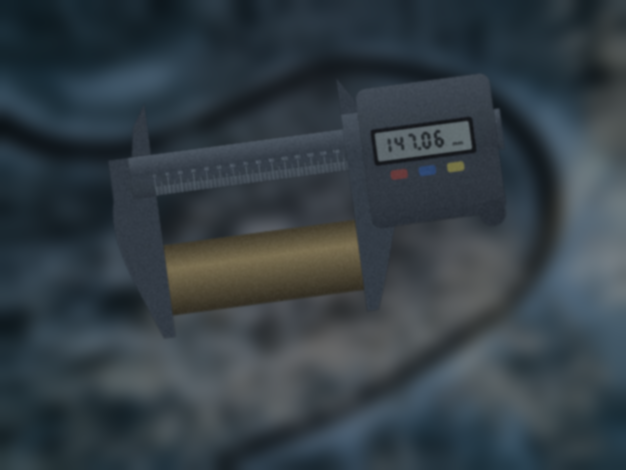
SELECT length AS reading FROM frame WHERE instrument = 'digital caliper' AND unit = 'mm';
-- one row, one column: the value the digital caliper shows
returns 147.06 mm
